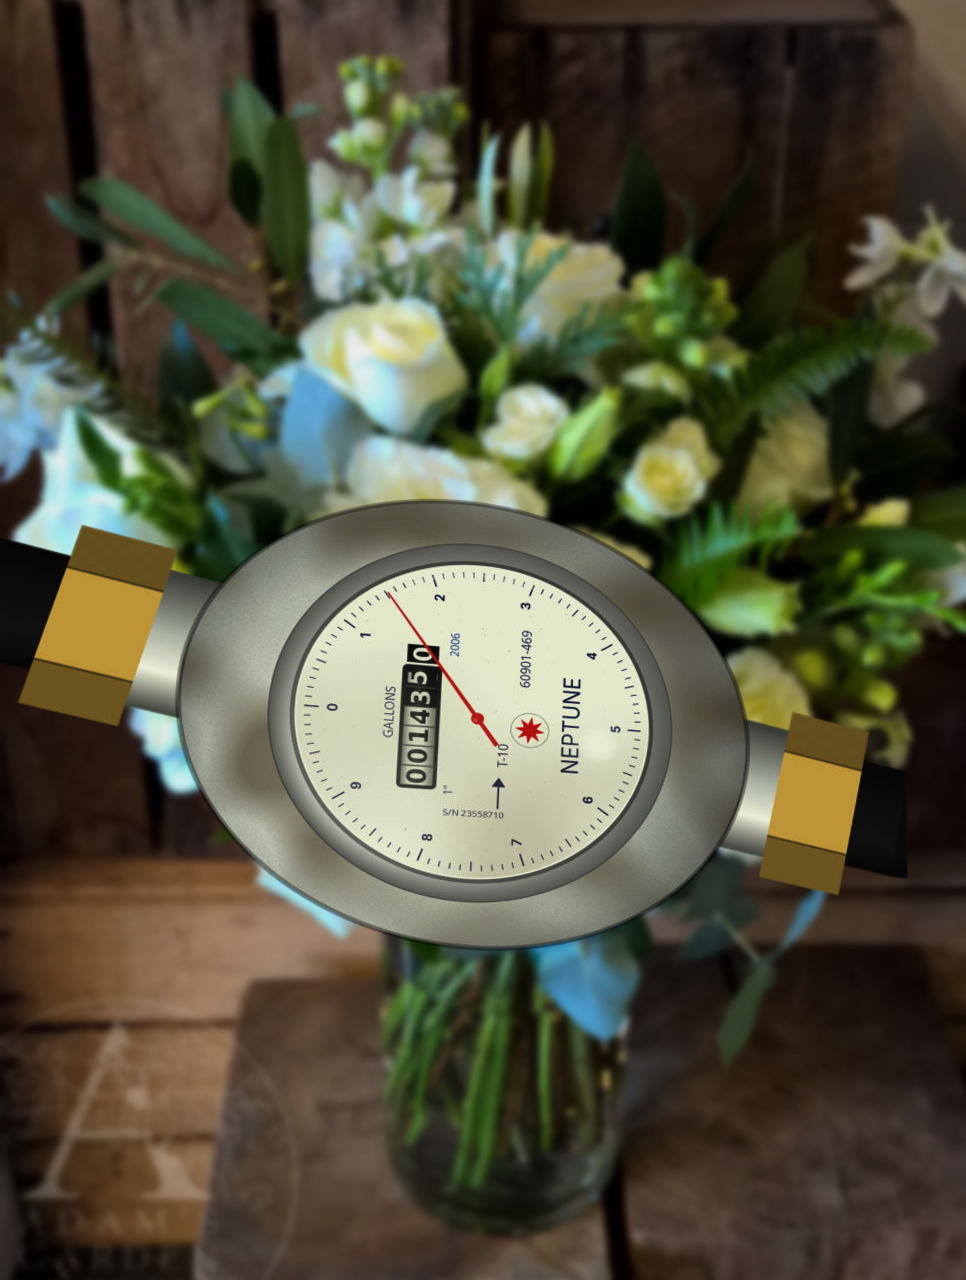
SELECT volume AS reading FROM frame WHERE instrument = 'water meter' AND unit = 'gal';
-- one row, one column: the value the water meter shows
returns 14351.5 gal
